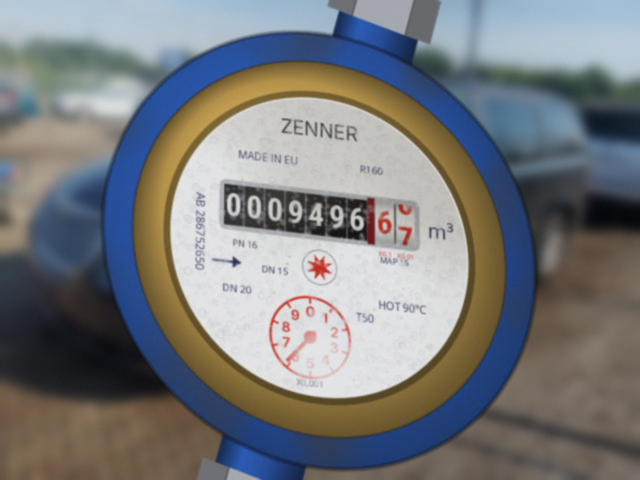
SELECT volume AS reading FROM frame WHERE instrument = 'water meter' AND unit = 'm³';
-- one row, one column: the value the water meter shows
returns 9496.666 m³
